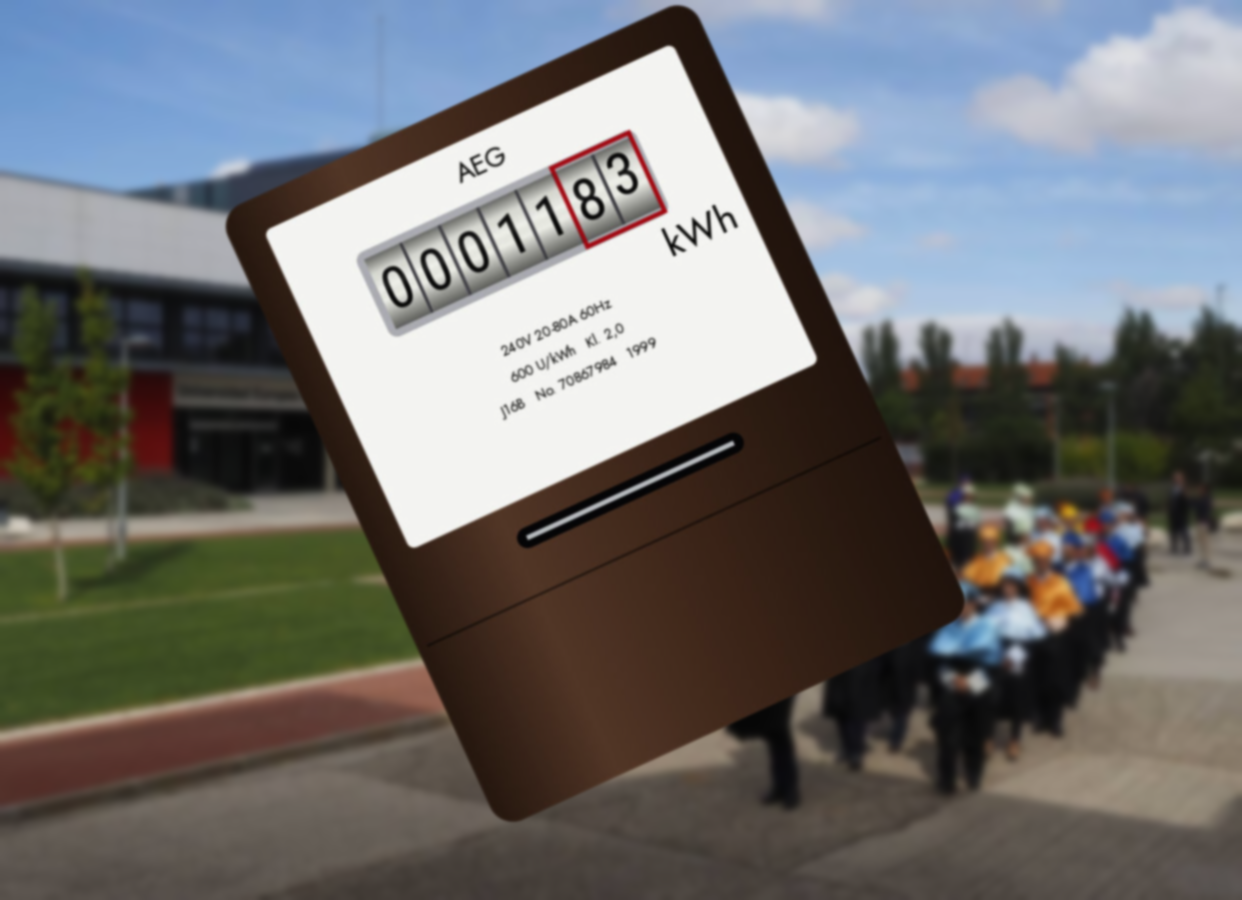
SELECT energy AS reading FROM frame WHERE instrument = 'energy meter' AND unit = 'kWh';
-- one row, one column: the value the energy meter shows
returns 11.83 kWh
